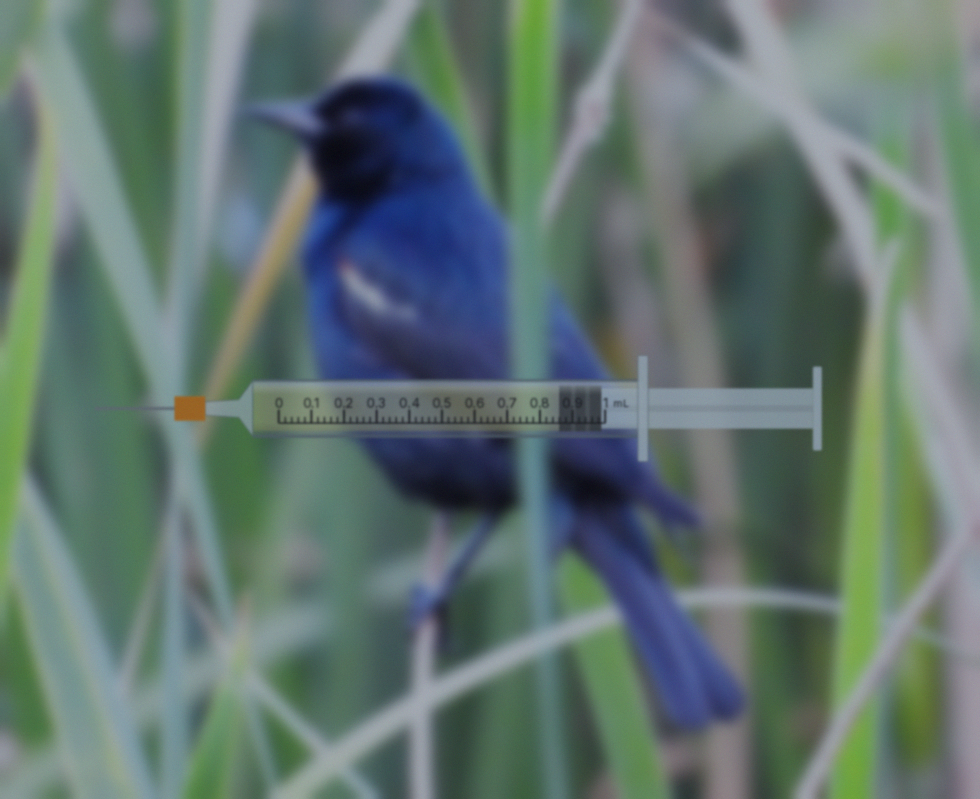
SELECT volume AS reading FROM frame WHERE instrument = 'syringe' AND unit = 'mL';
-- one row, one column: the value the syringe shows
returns 0.86 mL
